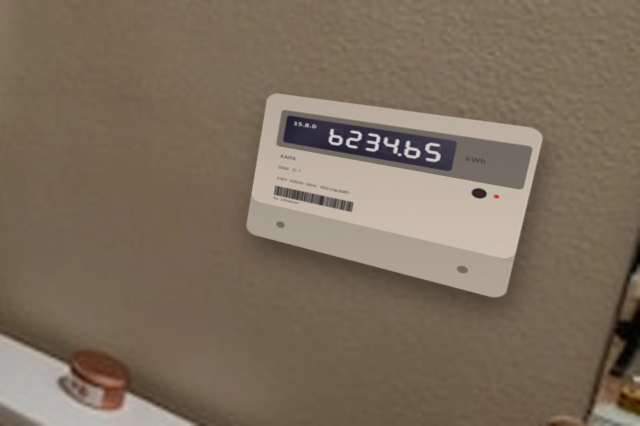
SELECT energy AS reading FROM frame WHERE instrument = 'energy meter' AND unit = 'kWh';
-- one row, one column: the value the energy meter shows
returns 6234.65 kWh
